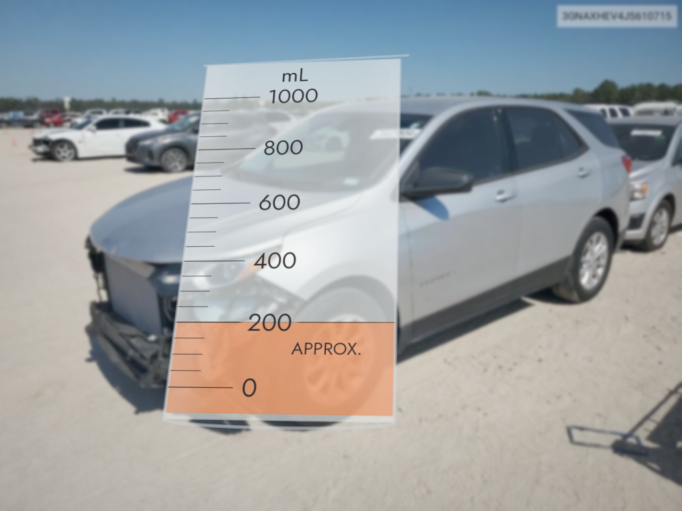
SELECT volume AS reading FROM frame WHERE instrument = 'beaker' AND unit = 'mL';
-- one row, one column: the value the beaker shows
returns 200 mL
